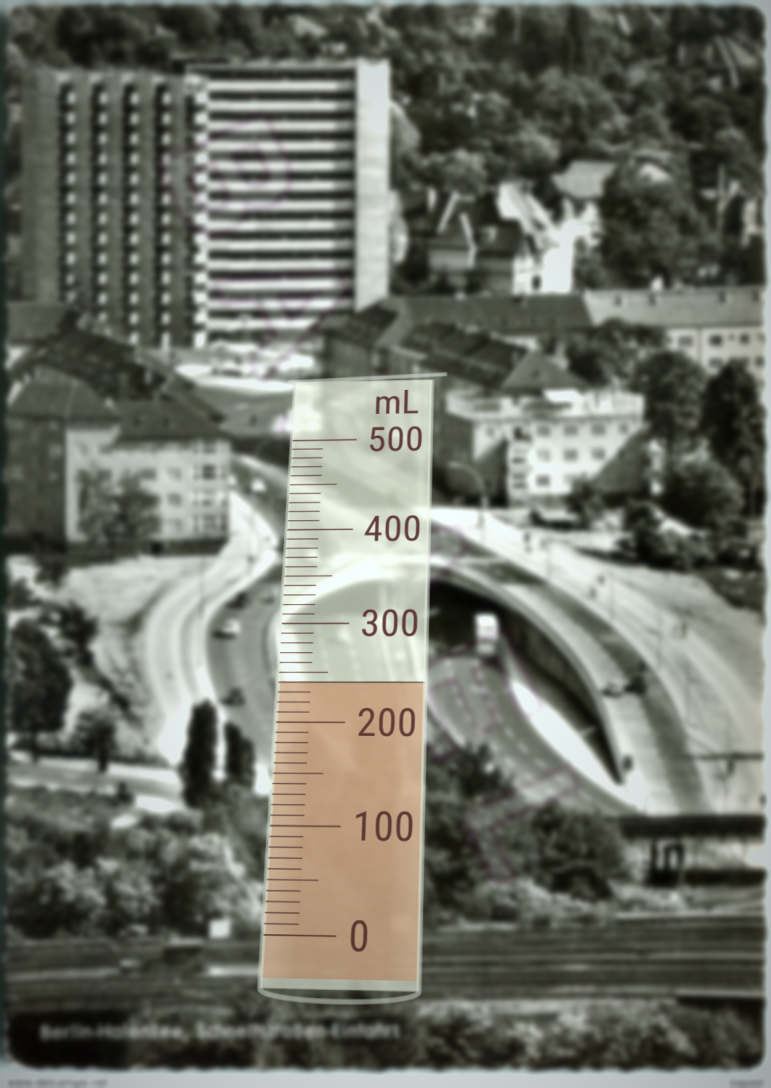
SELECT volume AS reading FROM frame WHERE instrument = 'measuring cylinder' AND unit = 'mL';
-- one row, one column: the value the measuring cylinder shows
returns 240 mL
